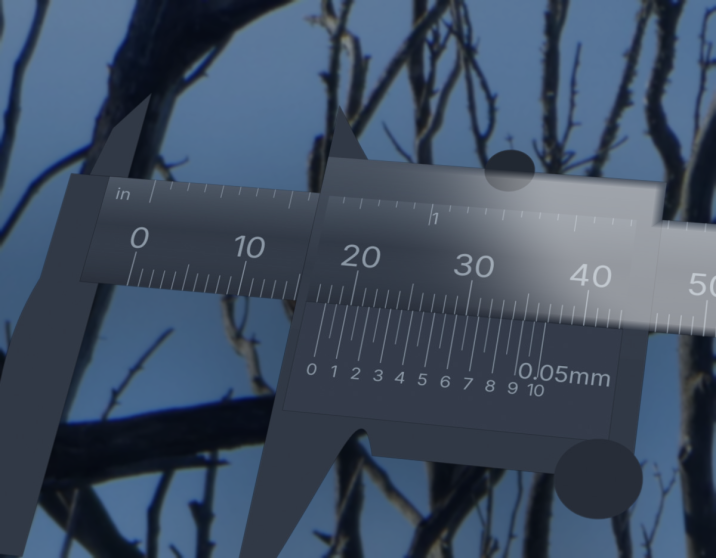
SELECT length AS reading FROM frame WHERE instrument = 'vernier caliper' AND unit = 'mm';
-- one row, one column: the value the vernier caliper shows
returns 17.8 mm
